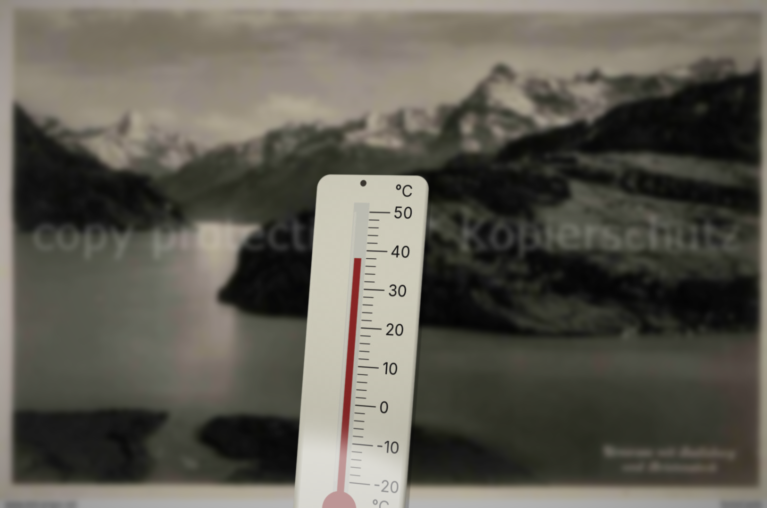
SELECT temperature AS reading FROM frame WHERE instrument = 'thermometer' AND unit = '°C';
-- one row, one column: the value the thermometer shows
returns 38 °C
